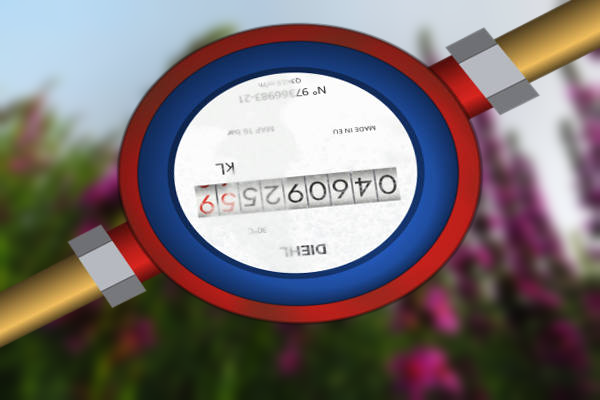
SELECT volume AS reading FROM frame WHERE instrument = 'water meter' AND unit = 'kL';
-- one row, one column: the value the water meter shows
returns 460925.59 kL
